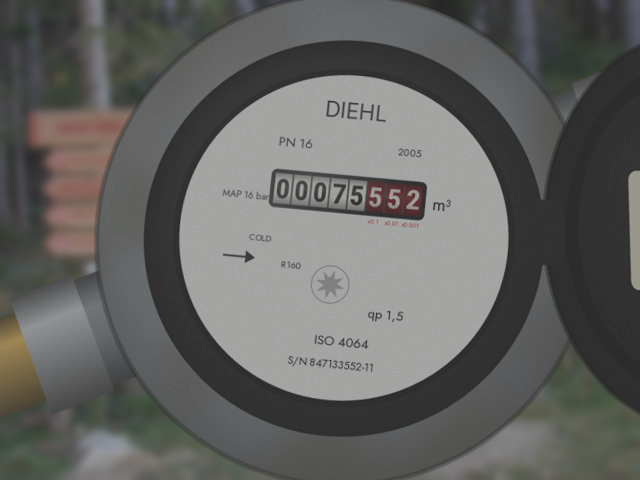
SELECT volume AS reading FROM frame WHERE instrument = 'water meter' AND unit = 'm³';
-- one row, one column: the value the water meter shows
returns 75.552 m³
